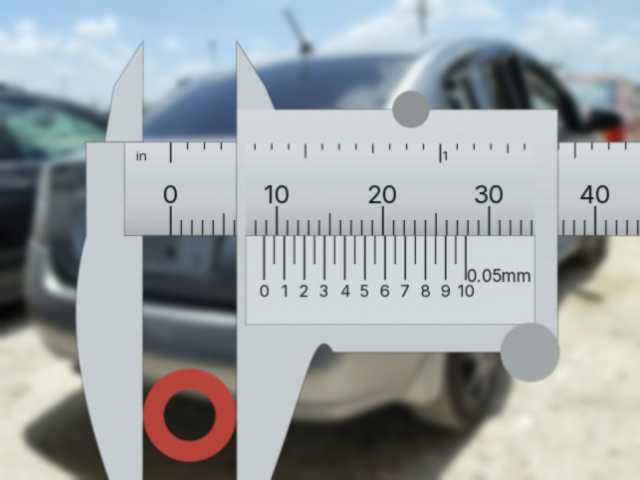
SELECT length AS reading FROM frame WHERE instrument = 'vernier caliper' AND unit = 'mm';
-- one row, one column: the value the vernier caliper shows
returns 8.8 mm
